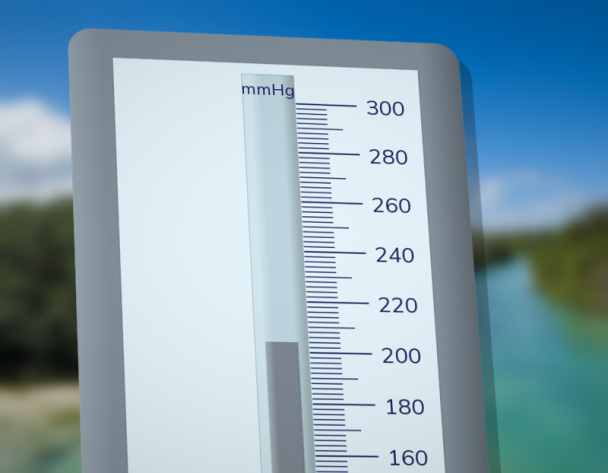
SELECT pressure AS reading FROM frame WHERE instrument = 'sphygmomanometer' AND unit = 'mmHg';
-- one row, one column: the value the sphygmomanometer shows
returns 204 mmHg
